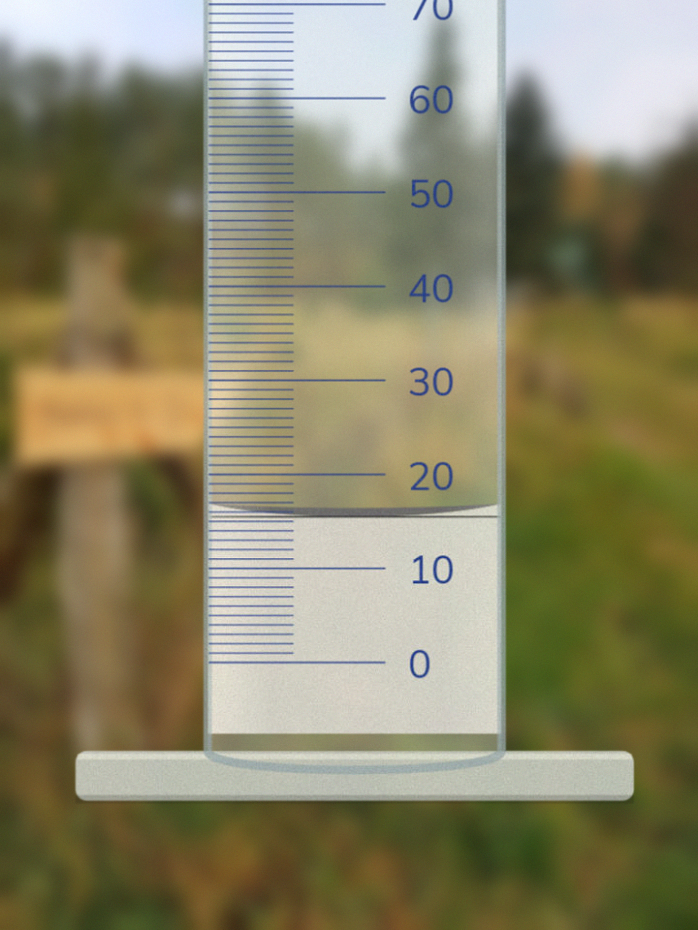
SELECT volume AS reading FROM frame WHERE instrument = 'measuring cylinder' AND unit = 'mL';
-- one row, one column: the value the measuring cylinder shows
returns 15.5 mL
